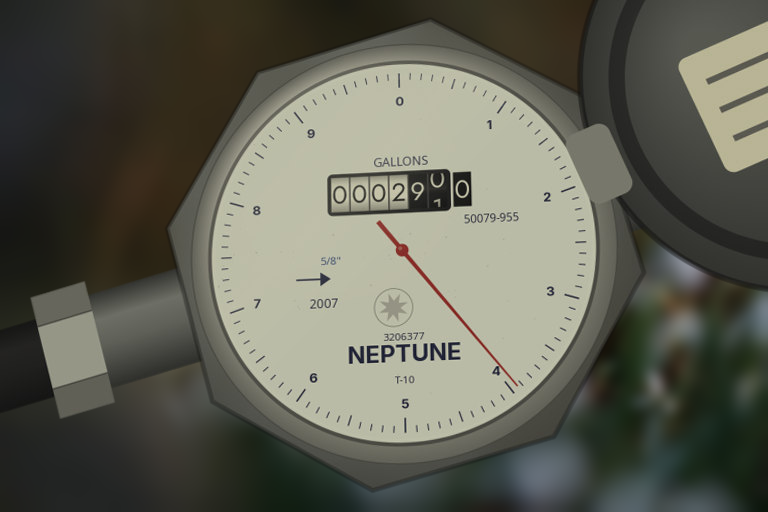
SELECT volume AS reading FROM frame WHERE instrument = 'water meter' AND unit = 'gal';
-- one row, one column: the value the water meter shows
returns 2903.9 gal
